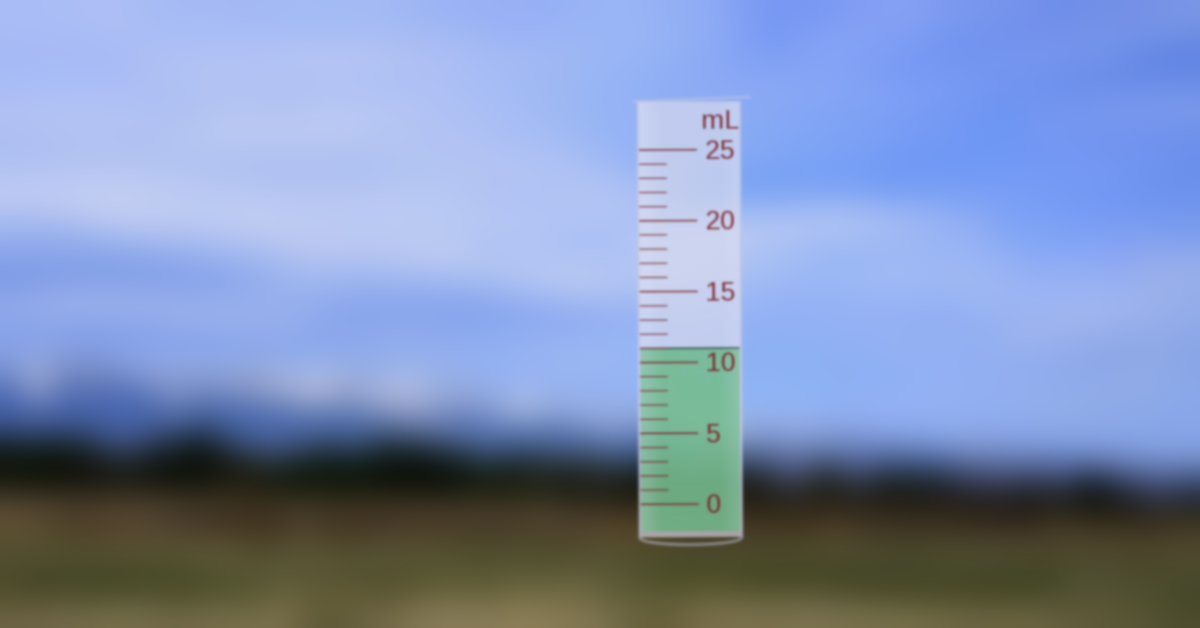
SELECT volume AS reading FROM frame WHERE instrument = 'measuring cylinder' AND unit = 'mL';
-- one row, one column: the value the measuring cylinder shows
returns 11 mL
